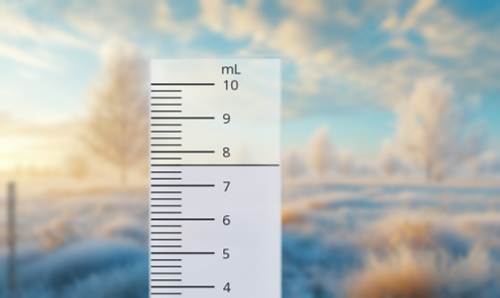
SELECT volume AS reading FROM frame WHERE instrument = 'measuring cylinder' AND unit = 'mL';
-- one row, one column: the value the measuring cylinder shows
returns 7.6 mL
